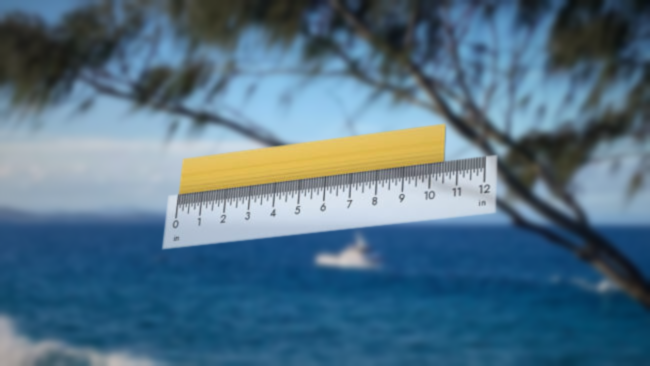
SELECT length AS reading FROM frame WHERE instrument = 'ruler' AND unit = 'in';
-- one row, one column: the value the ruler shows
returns 10.5 in
